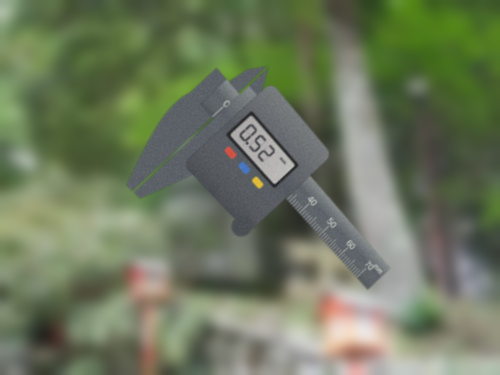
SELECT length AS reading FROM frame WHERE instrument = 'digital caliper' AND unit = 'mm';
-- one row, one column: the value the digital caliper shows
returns 0.52 mm
